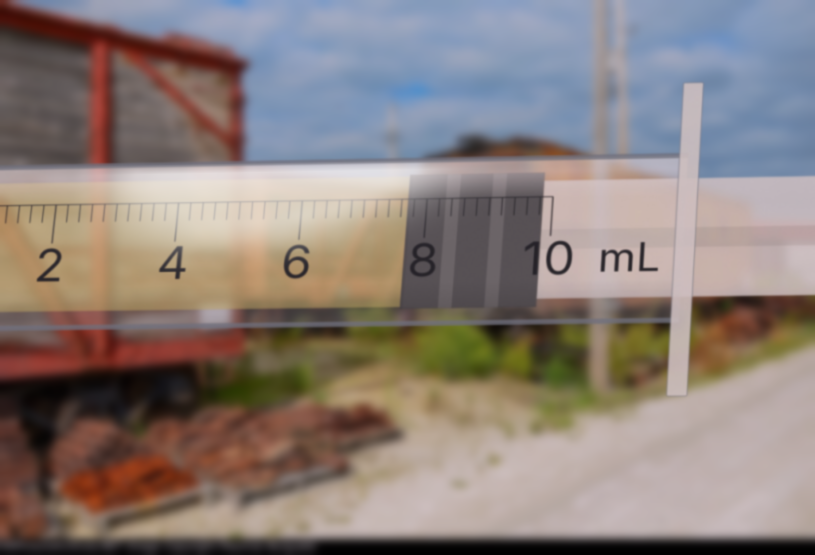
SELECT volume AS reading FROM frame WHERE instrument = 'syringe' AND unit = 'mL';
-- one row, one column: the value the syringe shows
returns 7.7 mL
